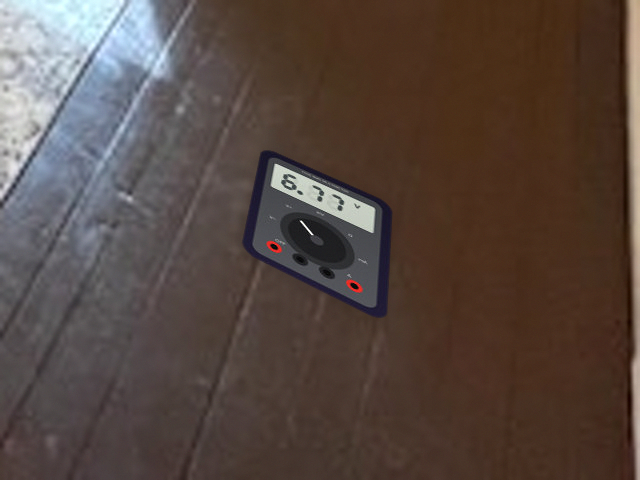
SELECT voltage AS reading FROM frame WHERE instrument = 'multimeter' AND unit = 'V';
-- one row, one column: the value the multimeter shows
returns 6.77 V
